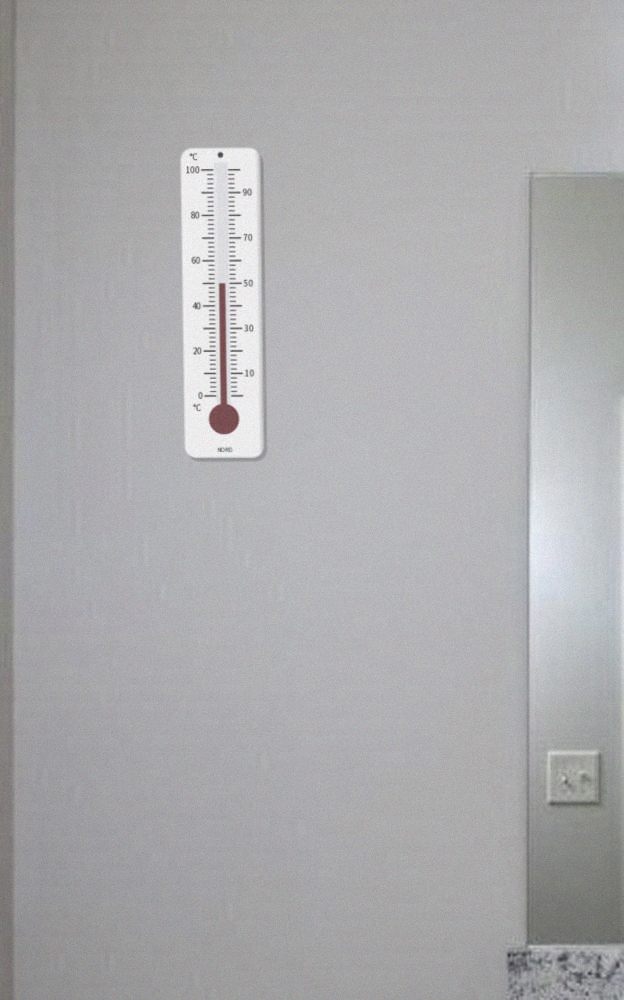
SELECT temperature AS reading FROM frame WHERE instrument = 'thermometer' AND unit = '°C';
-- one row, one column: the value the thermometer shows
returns 50 °C
